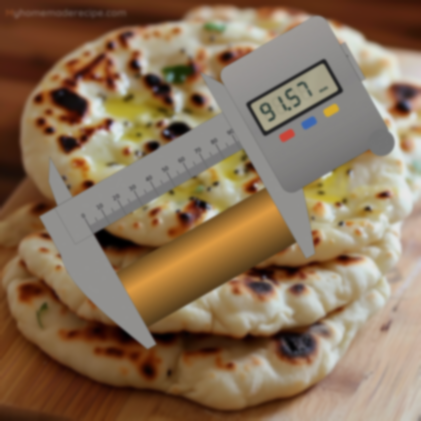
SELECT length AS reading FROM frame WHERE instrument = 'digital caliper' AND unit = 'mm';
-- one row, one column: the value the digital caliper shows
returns 91.57 mm
